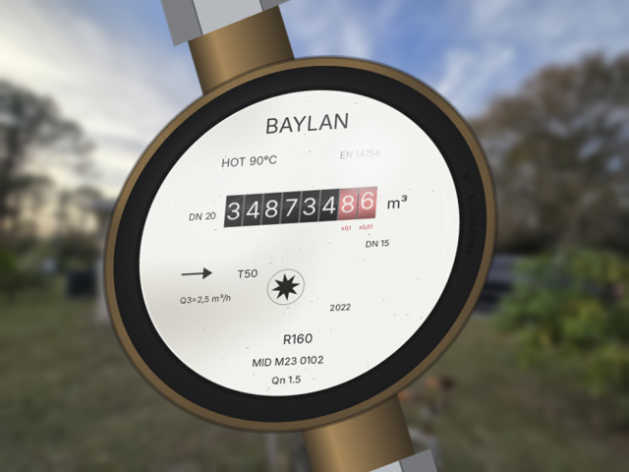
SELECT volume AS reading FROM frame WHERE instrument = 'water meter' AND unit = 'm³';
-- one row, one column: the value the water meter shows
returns 348734.86 m³
